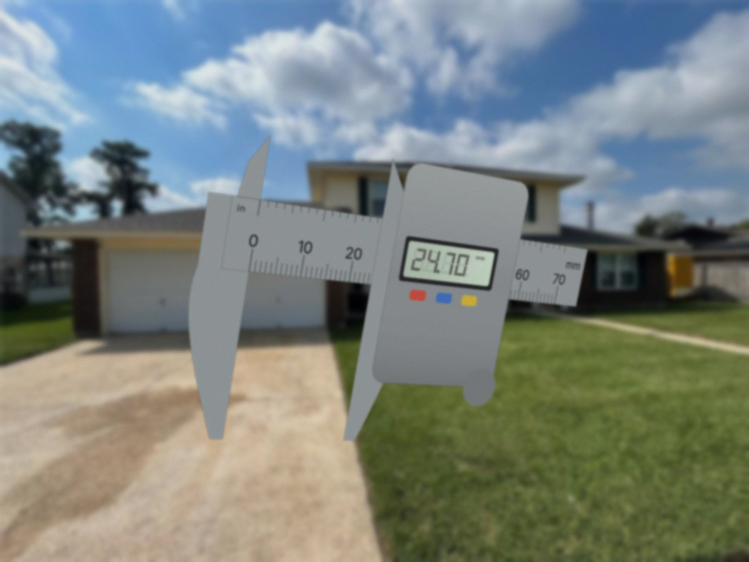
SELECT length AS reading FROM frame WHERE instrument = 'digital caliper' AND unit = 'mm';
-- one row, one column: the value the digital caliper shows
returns 24.70 mm
